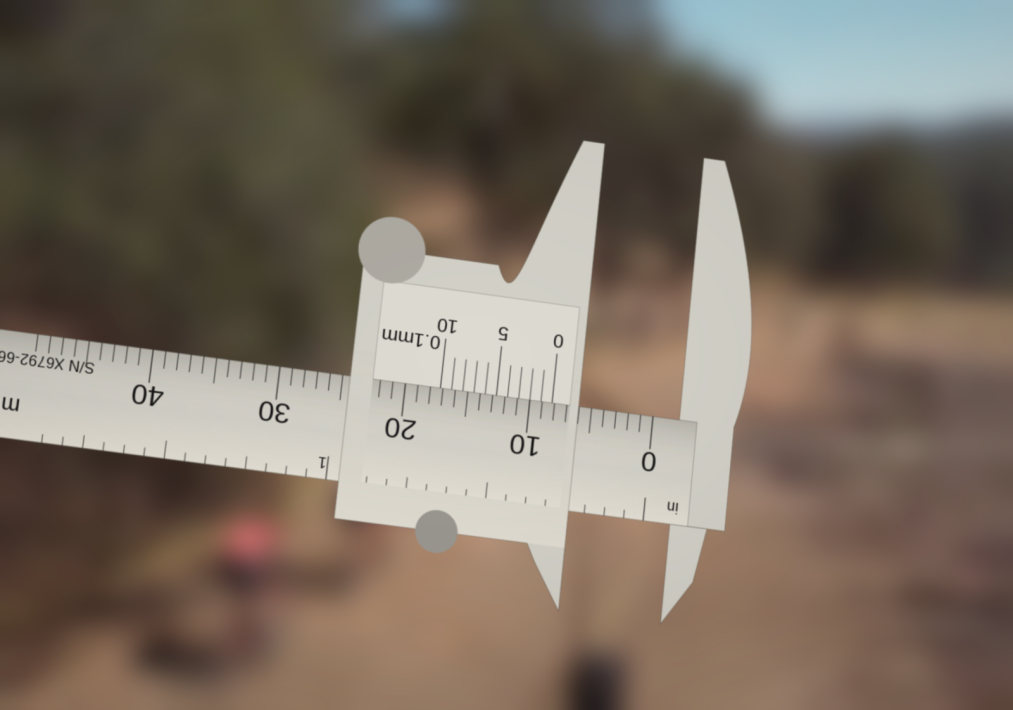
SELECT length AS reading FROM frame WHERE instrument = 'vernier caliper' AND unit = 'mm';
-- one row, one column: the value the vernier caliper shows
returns 8.2 mm
